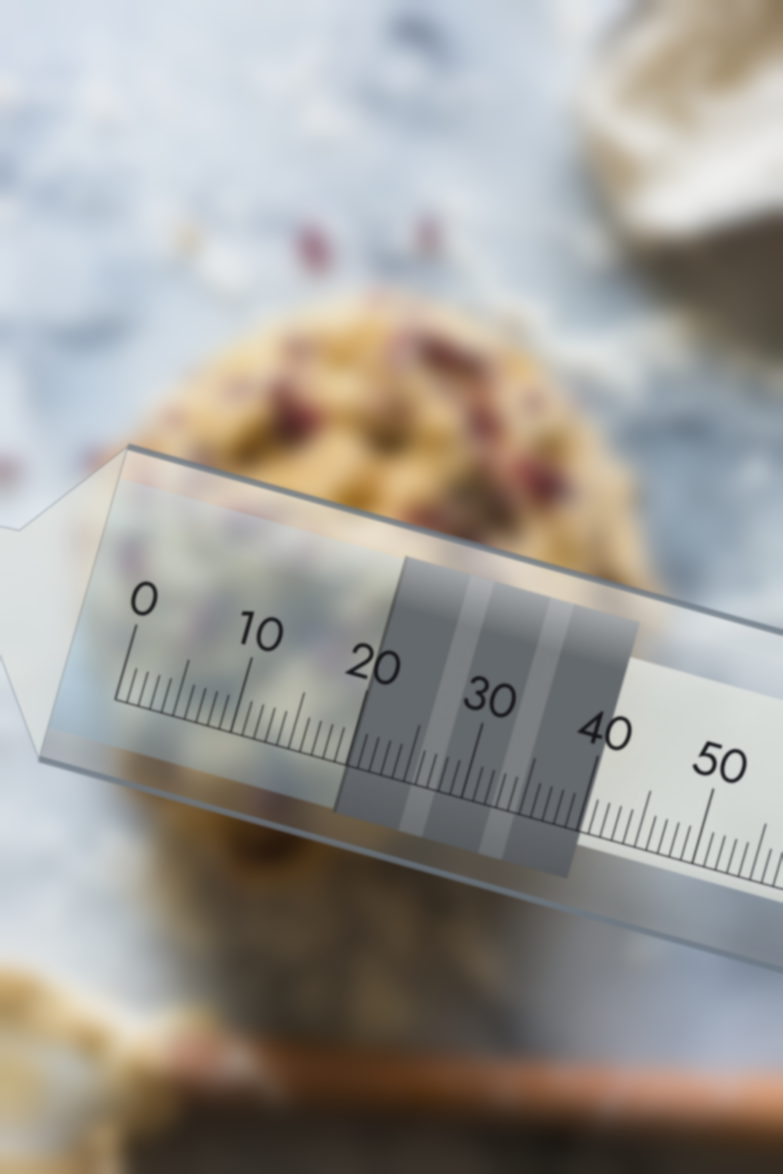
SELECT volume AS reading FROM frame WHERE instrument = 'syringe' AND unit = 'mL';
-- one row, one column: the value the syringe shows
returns 20 mL
